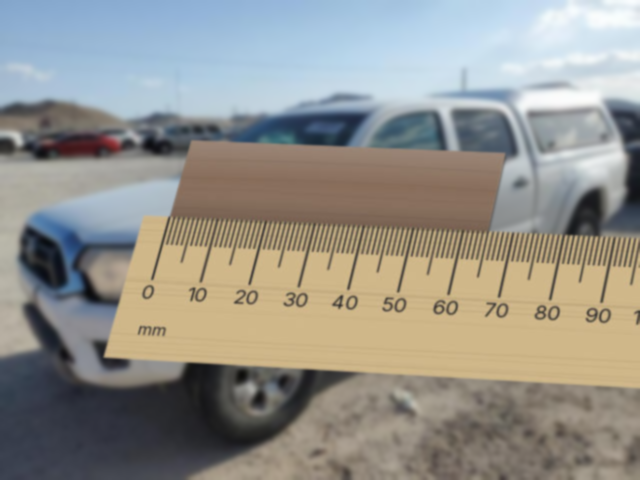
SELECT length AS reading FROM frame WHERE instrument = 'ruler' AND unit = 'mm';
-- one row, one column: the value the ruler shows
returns 65 mm
